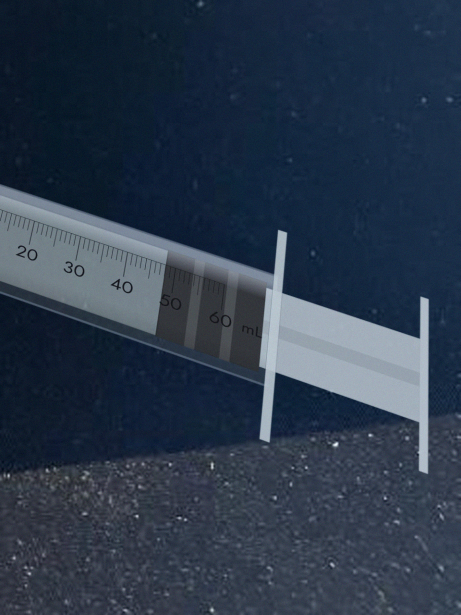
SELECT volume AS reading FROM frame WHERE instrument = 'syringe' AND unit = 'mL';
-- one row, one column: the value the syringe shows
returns 48 mL
